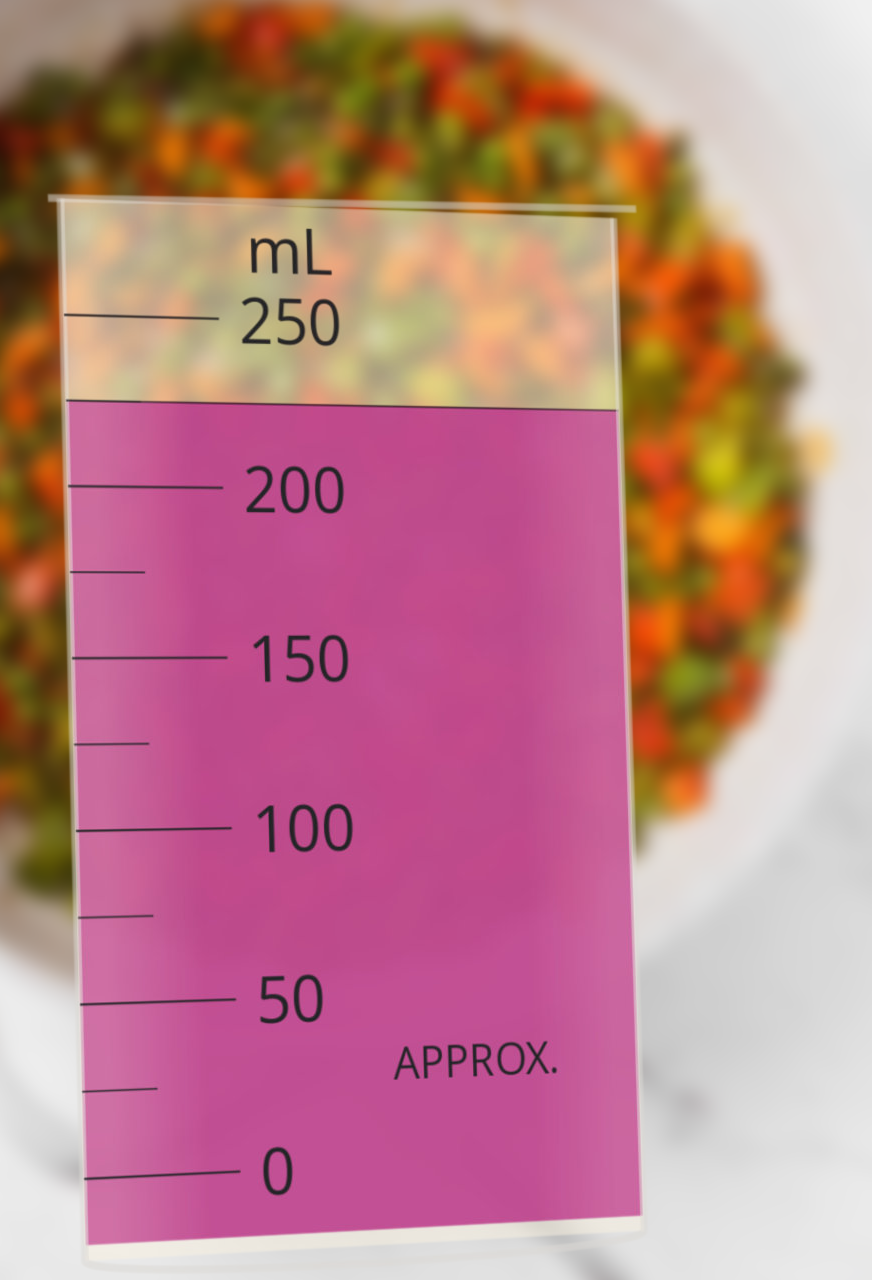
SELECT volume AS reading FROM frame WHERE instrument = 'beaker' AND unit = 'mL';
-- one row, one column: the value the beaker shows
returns 225 mL
